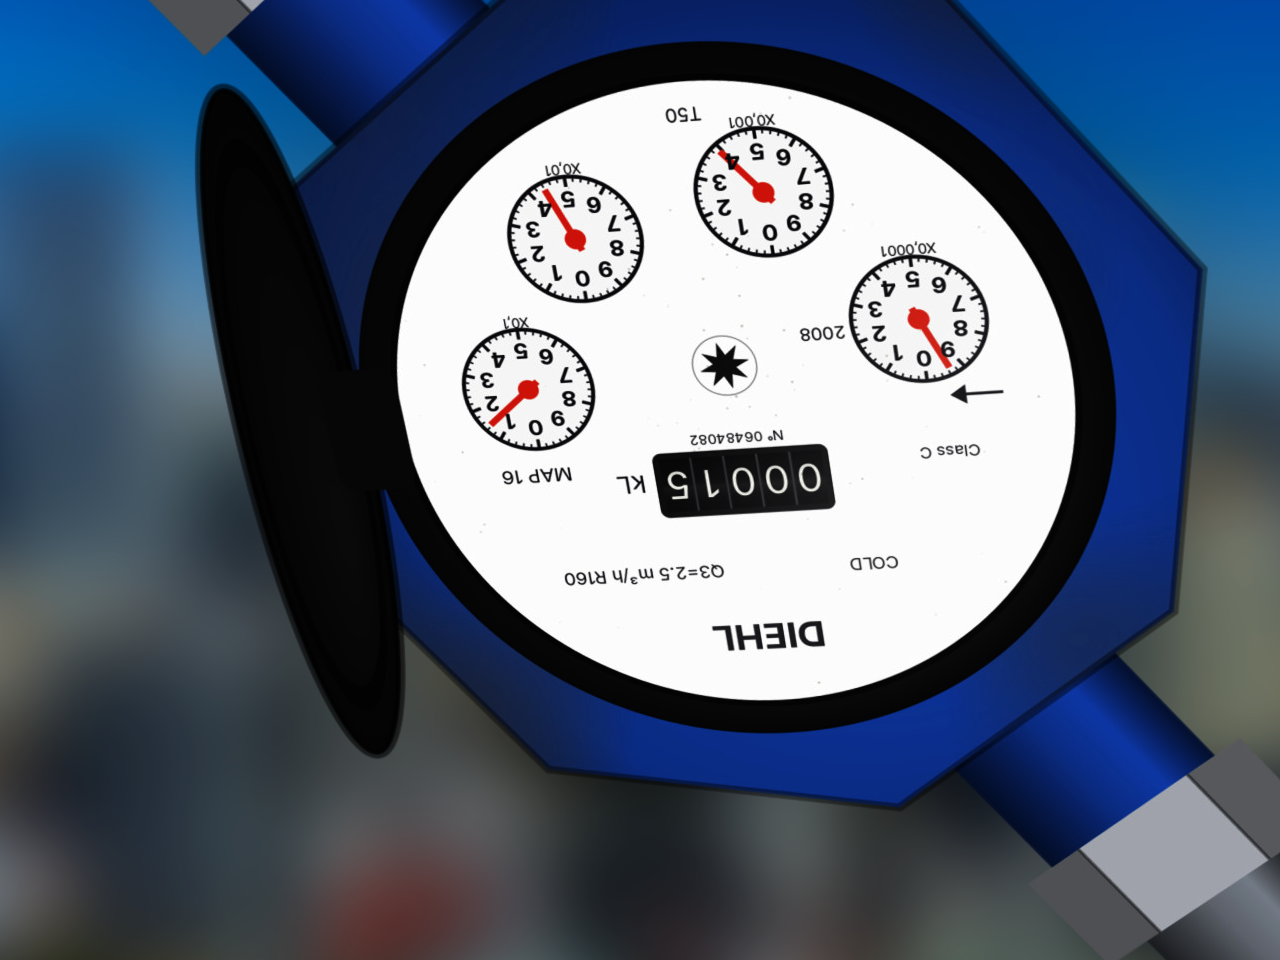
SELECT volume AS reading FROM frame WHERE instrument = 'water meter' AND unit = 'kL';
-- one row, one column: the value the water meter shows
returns 15.1439 kL
